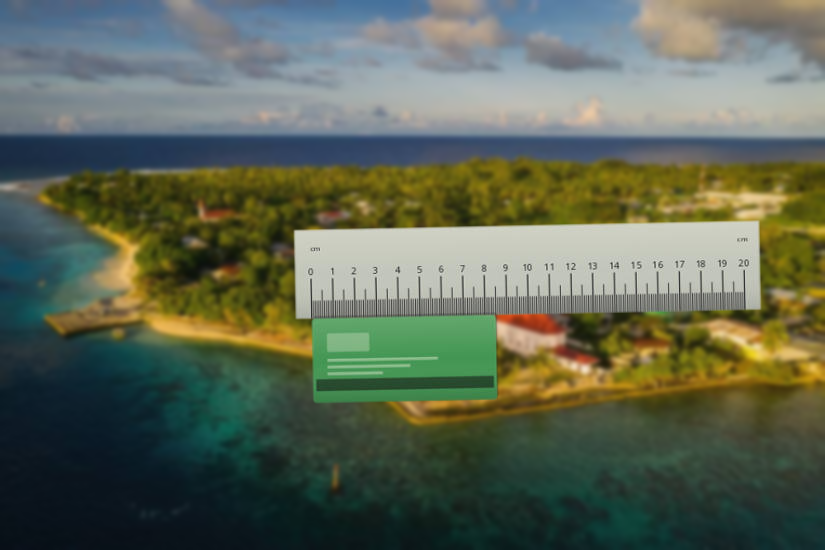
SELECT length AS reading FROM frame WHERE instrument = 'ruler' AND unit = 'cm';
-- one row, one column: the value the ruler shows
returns 8.5 cm
